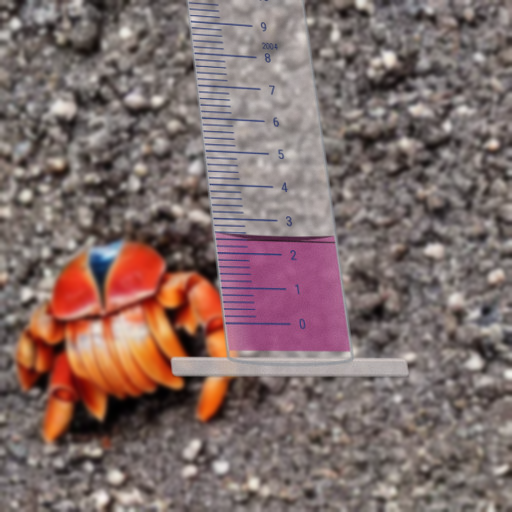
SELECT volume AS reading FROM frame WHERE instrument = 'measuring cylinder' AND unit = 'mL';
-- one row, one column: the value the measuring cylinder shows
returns 2.4 mL
